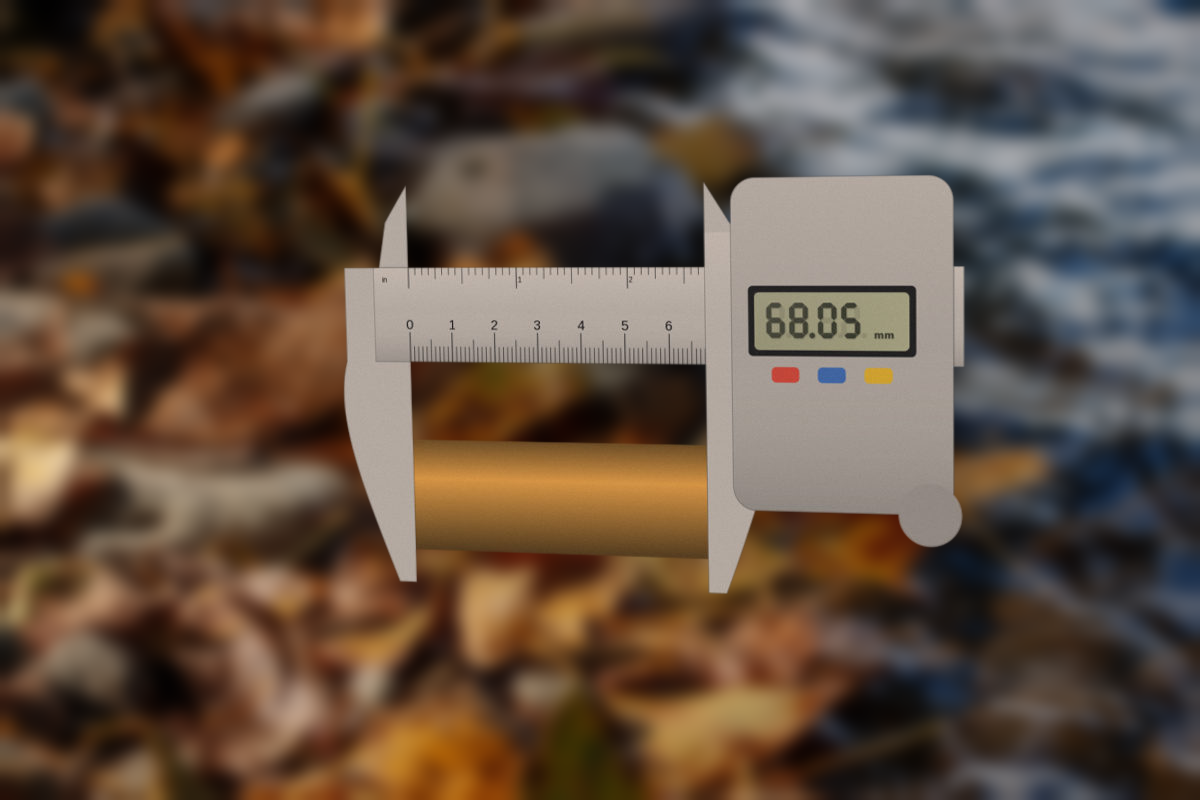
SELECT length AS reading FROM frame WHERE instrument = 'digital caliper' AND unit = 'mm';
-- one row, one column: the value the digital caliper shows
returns 68.05 mm
